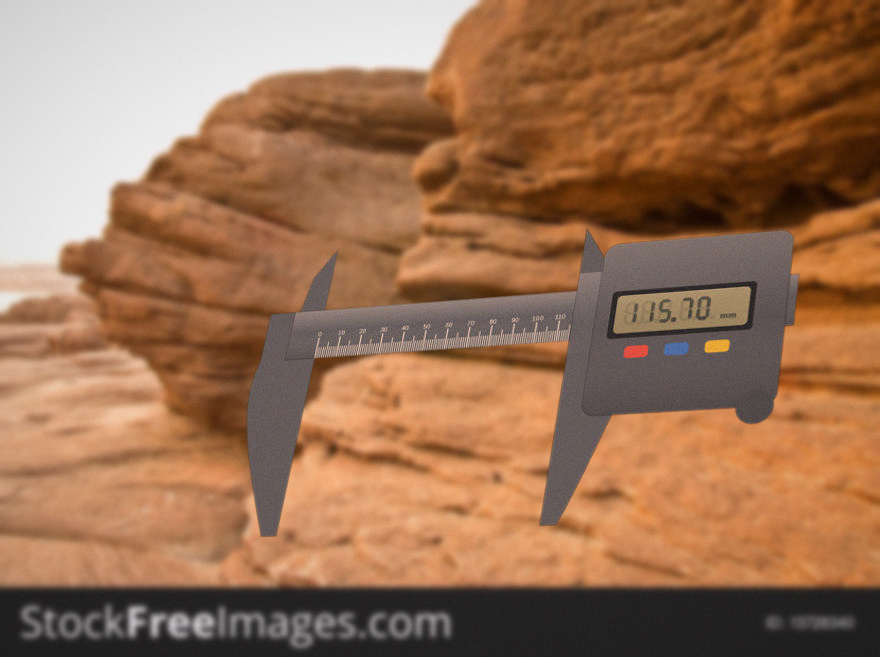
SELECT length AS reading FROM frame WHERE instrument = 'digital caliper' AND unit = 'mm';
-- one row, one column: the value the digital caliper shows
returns 115.70 mm
